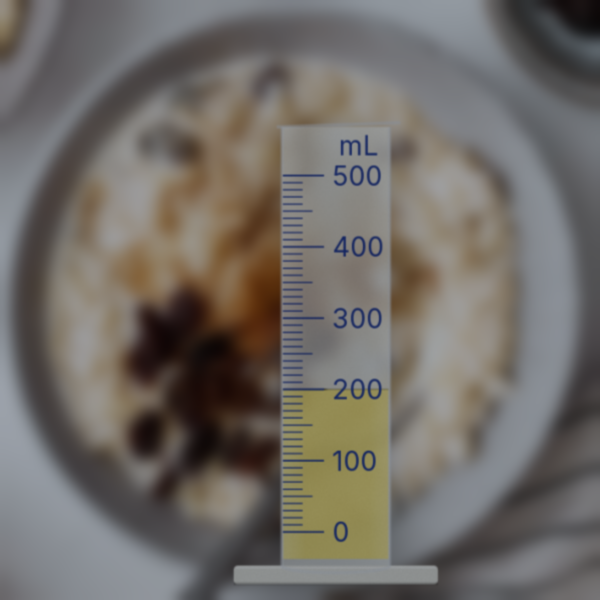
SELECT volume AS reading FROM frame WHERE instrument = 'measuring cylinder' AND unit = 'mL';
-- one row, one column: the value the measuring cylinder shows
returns 200 mL
